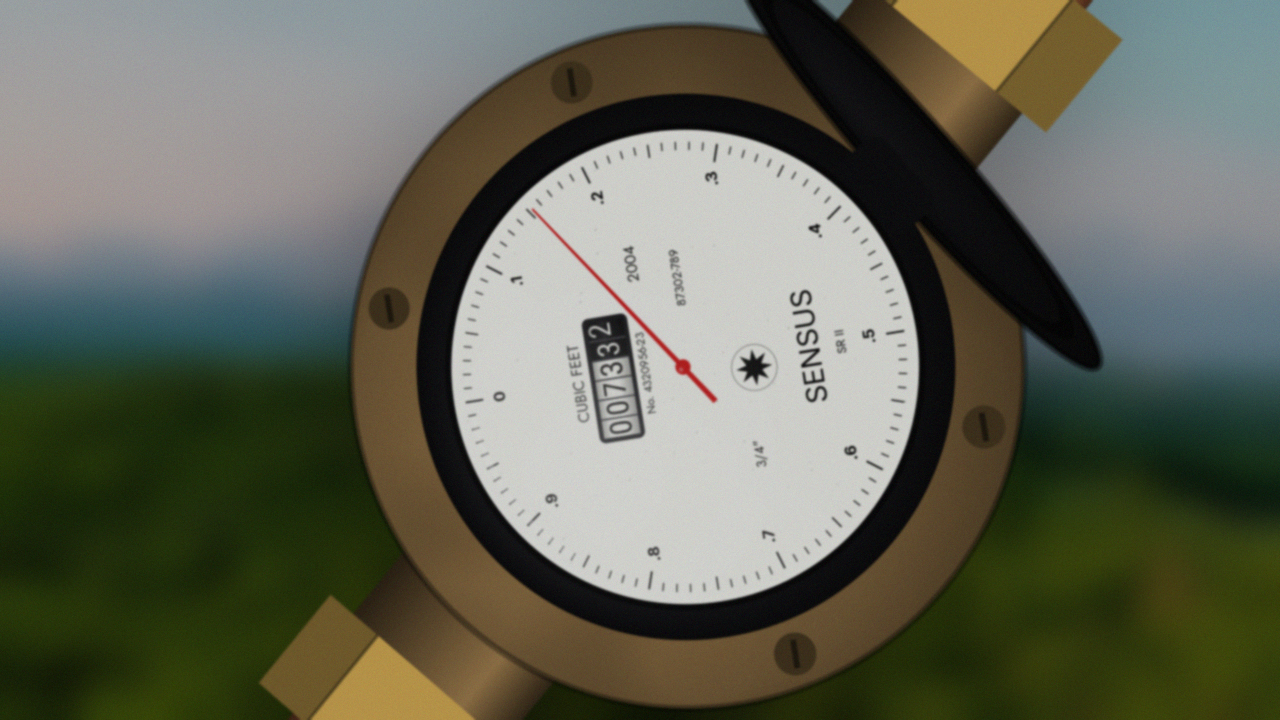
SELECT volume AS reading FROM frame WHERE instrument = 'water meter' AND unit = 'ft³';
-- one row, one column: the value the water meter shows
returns 7332.15 ft³
